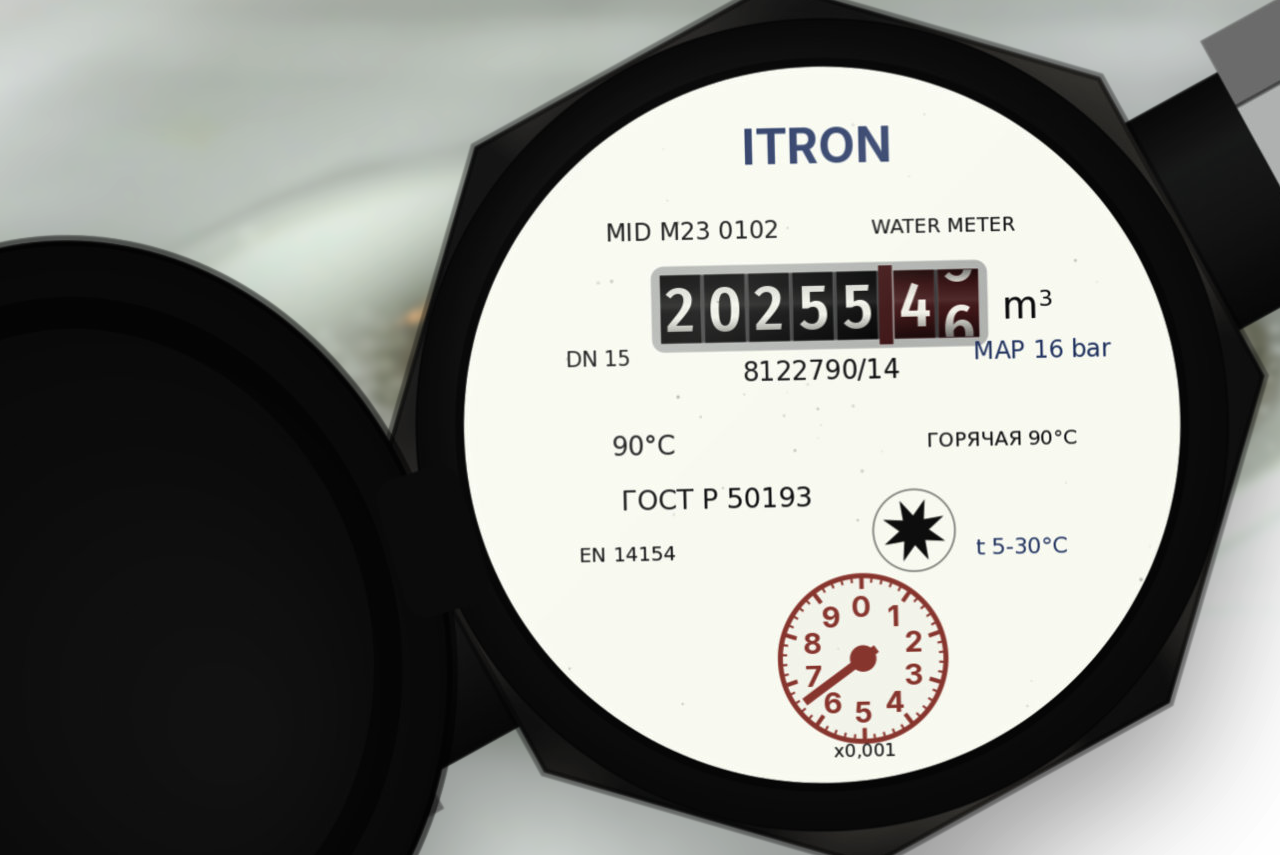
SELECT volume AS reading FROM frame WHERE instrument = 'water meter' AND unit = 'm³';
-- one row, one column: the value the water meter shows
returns 20255.456 m³
